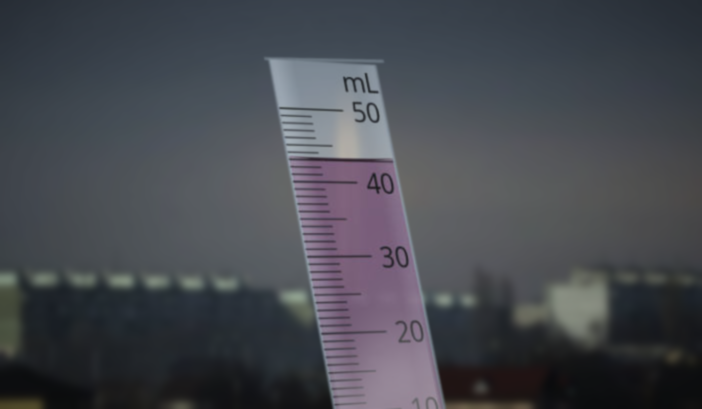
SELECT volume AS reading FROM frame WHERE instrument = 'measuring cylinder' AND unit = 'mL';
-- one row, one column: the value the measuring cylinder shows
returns 43 mL
